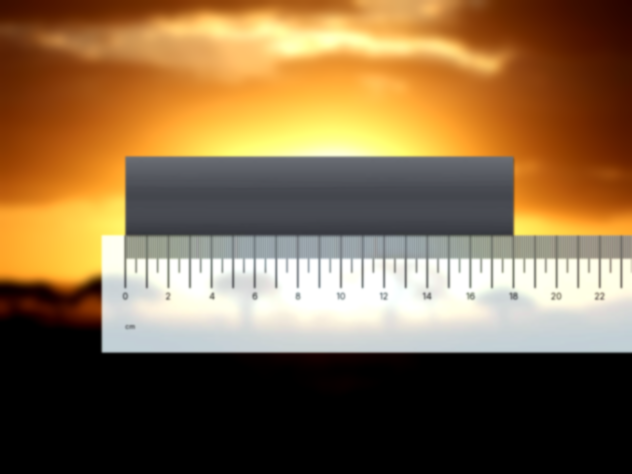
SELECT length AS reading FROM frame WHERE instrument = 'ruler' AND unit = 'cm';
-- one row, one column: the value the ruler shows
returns 18 cm
